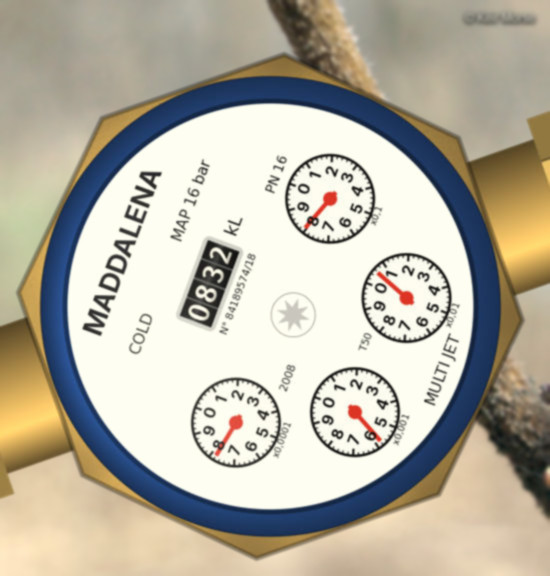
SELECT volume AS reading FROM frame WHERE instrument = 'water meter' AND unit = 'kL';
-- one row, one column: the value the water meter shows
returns 832.8057 kL
